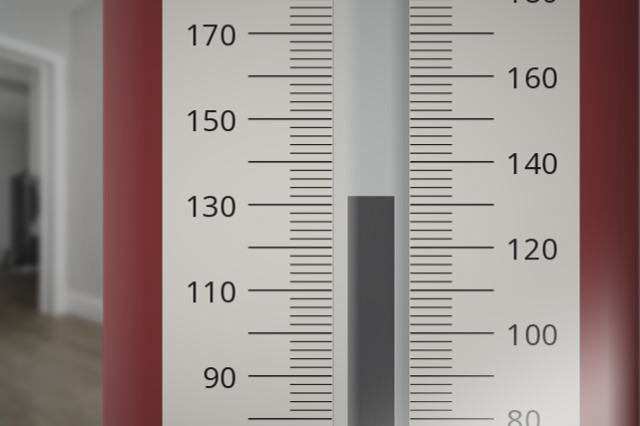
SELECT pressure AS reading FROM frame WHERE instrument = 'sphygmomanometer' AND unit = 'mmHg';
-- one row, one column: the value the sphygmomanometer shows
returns 132 mmHg
